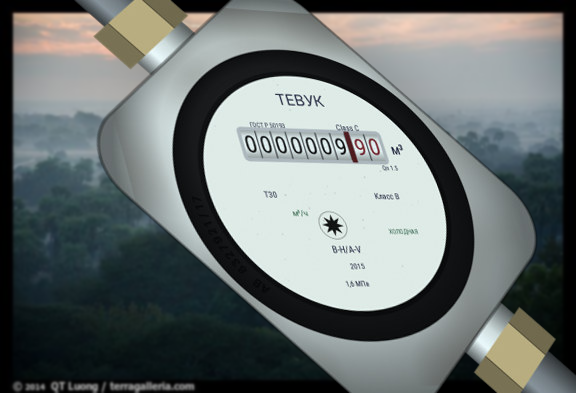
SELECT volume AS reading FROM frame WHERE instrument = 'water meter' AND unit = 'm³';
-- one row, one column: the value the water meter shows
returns 9.90 m³
